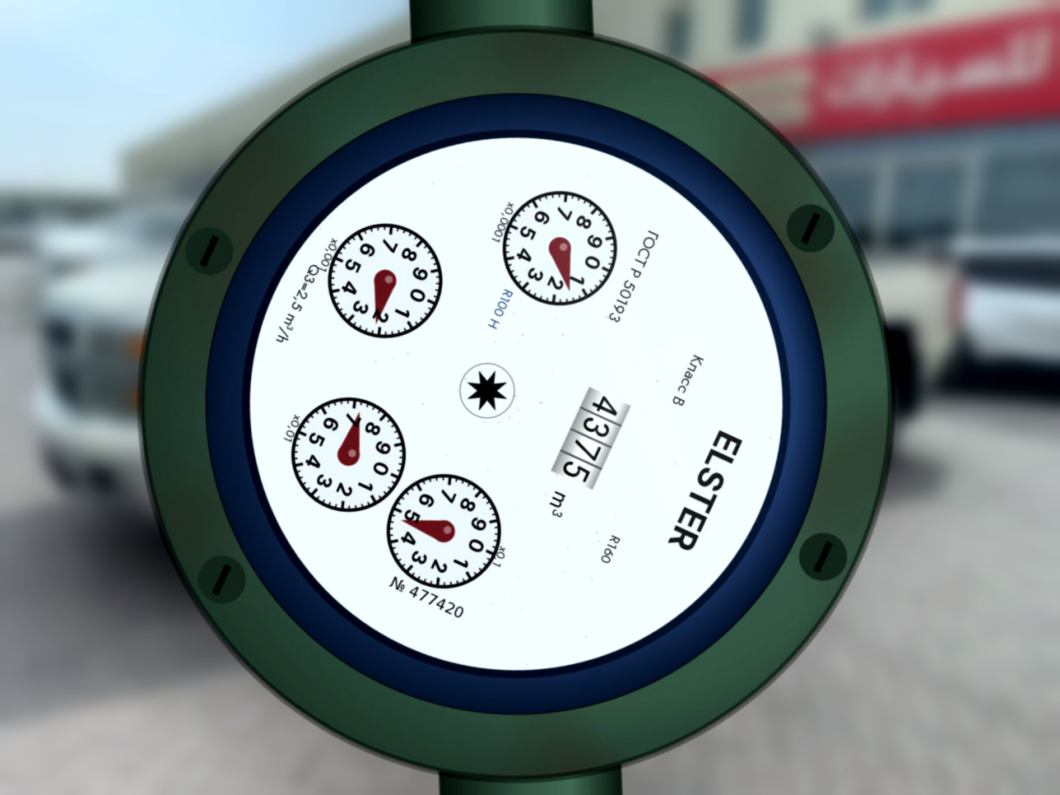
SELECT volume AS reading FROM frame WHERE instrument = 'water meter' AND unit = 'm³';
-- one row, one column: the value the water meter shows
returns 4375.4721 m³
